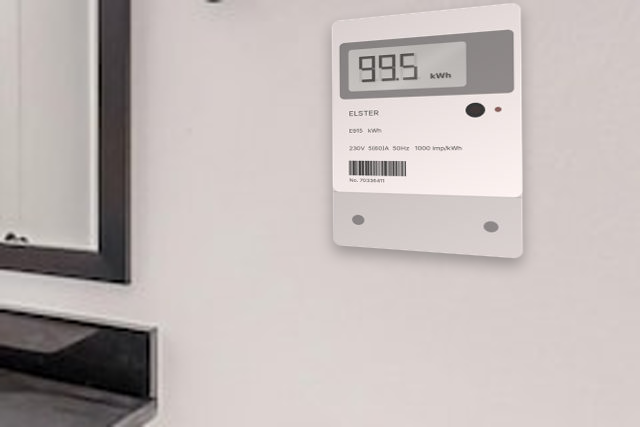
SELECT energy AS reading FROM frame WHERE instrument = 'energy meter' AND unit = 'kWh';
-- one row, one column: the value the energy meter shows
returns 99.5 kWh
